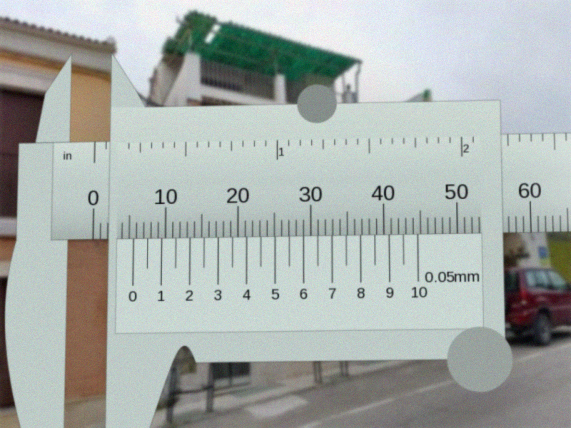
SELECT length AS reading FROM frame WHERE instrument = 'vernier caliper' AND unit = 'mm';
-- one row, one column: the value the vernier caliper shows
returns 5.6 mm
